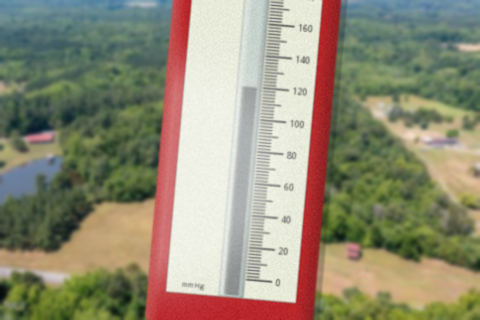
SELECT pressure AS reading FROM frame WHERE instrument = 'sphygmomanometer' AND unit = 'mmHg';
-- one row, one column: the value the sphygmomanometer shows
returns 120 mmHg
